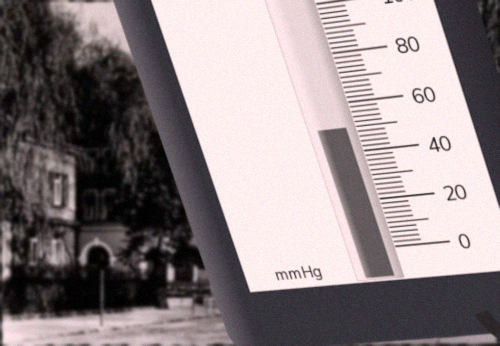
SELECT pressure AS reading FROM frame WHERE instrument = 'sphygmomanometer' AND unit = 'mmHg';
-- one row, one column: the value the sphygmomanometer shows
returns 50 mmHg
